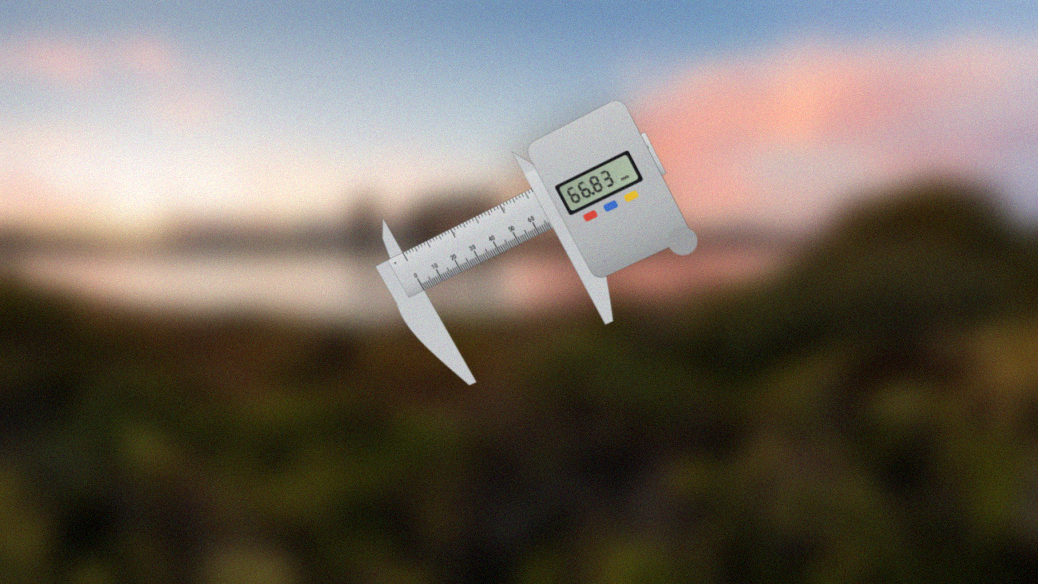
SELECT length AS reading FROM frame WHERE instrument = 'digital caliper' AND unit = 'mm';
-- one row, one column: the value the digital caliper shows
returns 66.83 mm
